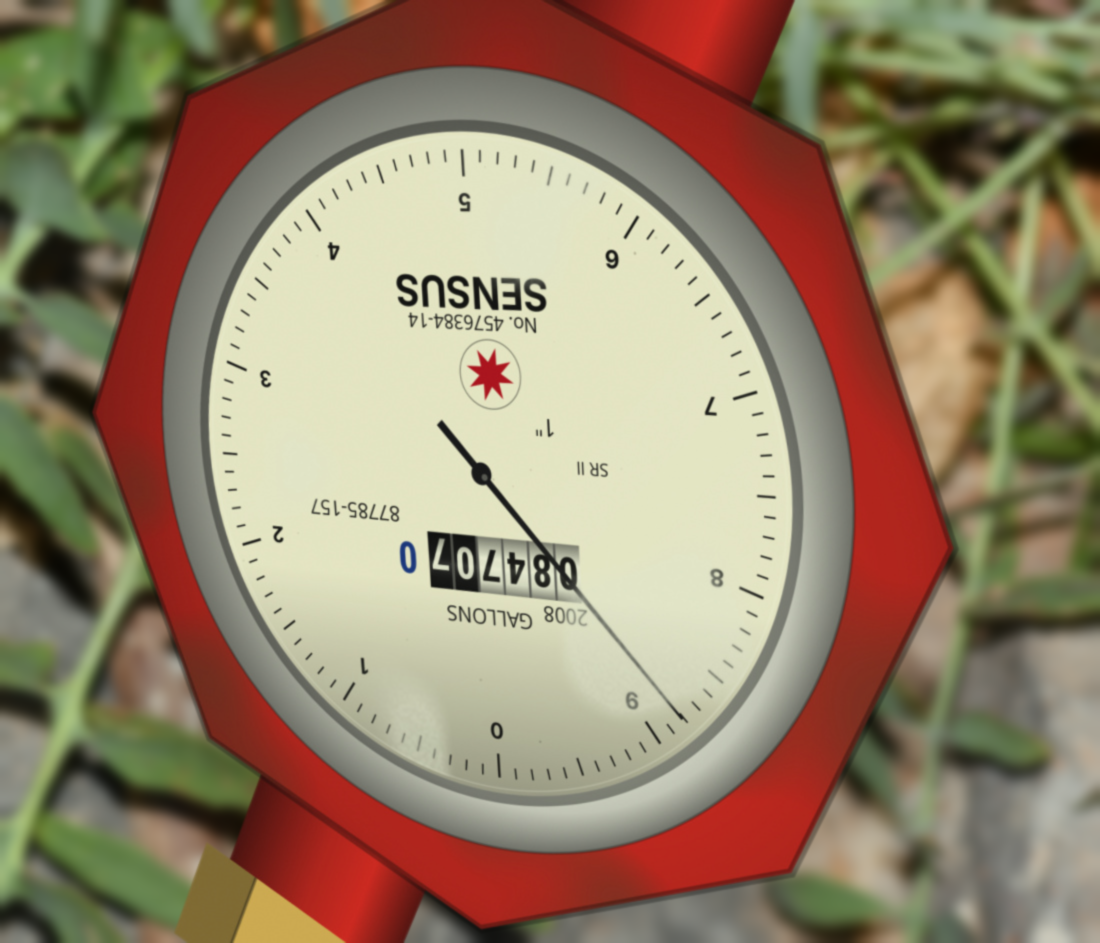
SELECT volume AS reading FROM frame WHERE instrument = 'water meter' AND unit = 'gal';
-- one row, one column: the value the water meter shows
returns 847068.8 gal
